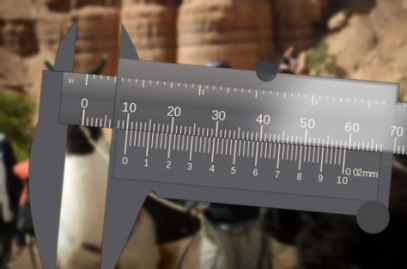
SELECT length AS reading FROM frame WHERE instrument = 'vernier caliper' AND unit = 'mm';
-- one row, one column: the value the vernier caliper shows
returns 10.0 mm
